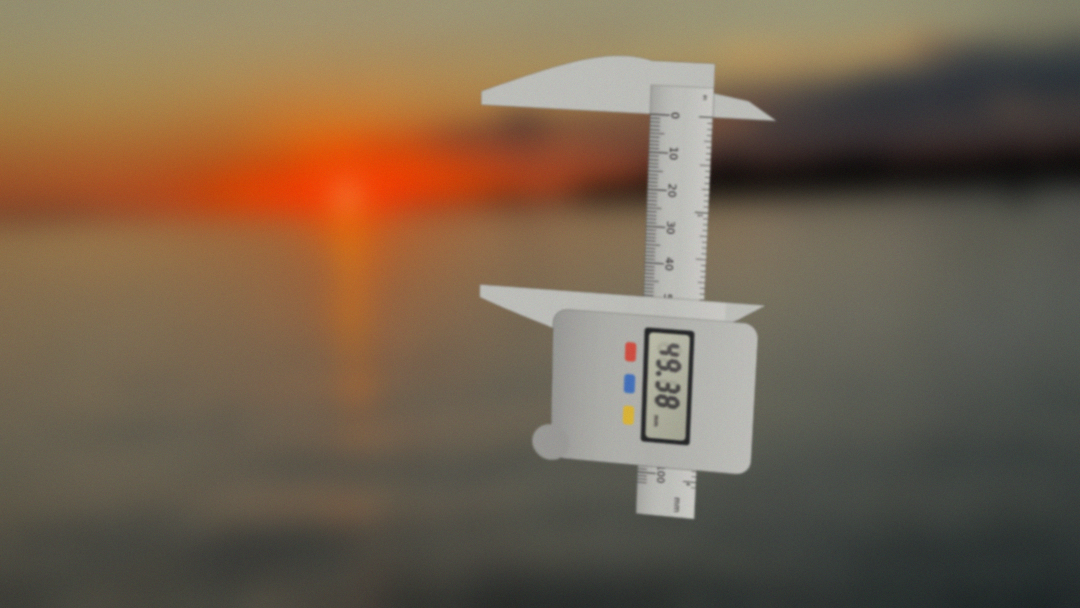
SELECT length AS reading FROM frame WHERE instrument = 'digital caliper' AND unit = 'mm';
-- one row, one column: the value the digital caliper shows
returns 49.38 mm
